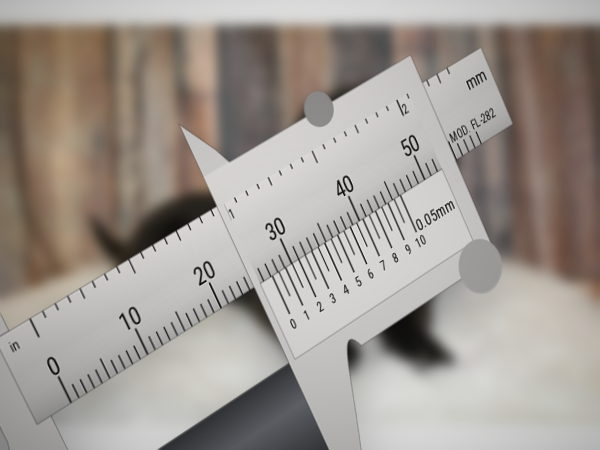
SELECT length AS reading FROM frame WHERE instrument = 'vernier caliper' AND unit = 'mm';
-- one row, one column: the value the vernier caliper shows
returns 27.2 mm
